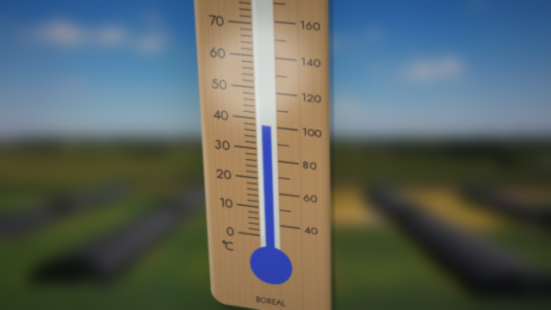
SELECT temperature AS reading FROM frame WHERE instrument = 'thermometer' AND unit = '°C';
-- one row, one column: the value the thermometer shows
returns 38 °C
